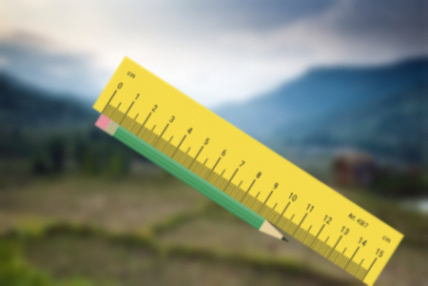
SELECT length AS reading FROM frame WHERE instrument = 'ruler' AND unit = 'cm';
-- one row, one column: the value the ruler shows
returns 11 cm
